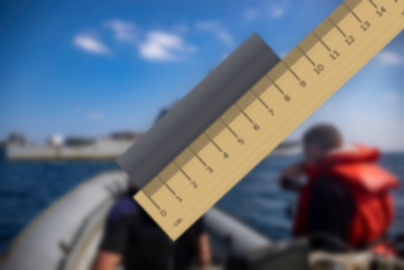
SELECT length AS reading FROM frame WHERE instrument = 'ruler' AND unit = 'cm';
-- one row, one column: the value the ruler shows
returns 9 cm
